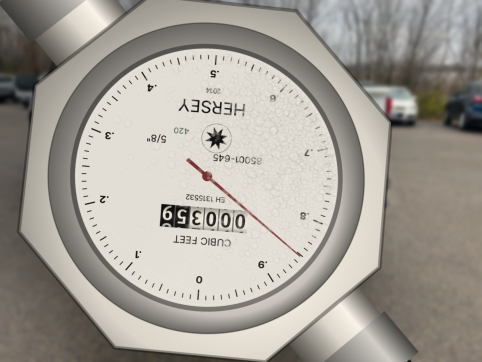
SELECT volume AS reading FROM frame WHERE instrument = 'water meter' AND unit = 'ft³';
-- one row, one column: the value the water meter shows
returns 358.85 ft³
